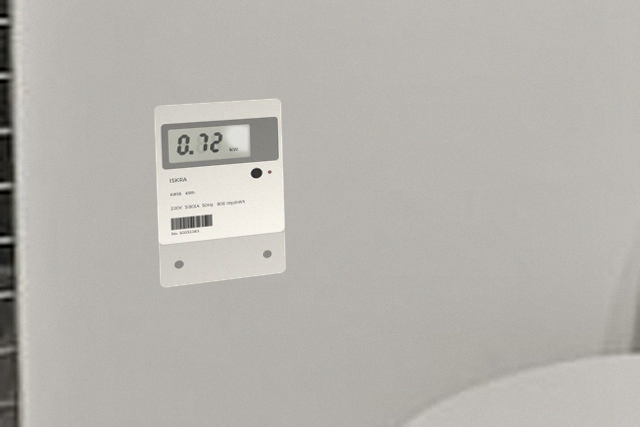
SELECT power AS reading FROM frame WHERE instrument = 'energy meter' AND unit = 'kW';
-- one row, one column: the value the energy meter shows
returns 0.72 kW
